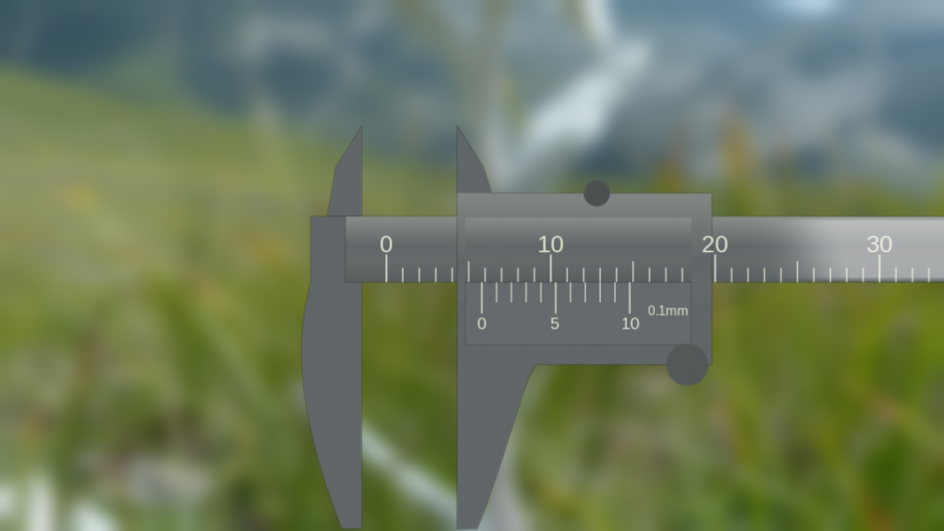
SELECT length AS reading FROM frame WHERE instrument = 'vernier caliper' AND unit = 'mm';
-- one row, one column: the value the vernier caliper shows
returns 5.8 mm
